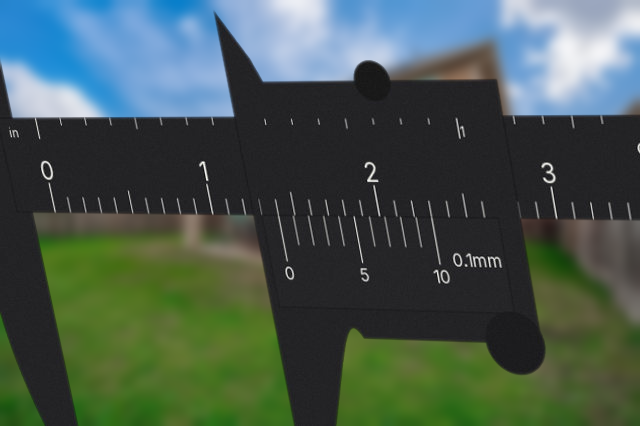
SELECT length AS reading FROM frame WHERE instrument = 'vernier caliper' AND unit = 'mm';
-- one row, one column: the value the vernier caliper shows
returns 14.0 mm
